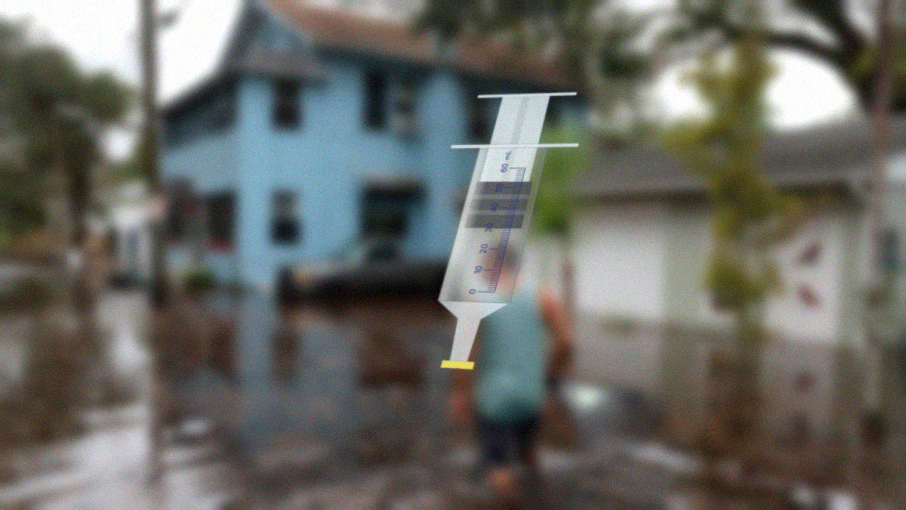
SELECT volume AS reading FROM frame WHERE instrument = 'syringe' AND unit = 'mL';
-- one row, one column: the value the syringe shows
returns 30 mL
